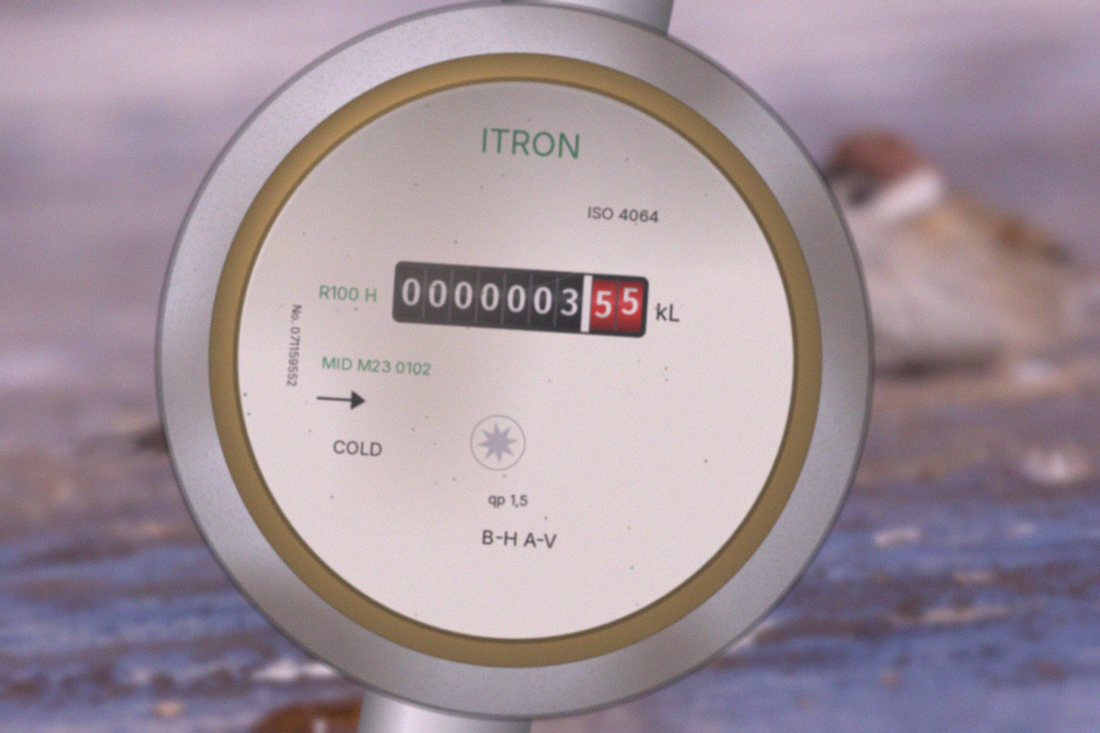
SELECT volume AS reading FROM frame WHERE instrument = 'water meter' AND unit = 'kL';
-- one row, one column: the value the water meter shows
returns 3.55 kL
